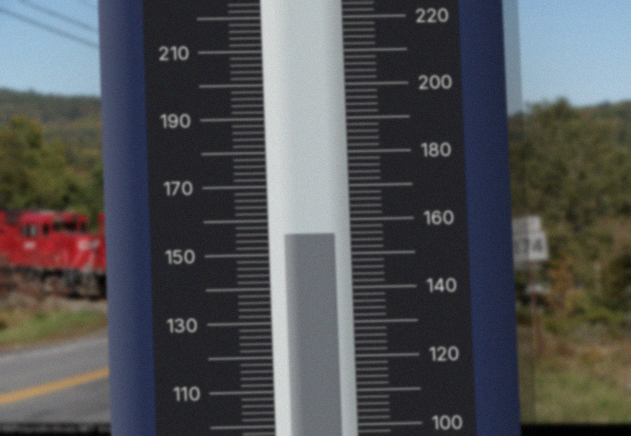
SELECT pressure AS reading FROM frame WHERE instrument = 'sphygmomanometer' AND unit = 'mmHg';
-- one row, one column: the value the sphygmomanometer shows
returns 156 mmHg
